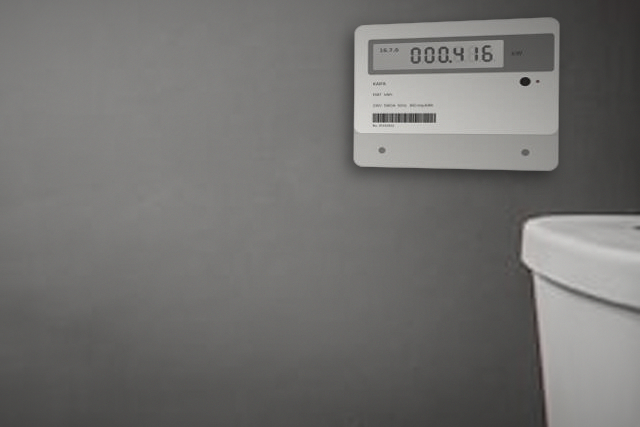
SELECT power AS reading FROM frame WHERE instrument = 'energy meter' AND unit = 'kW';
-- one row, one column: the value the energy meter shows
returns 0.416 kW
